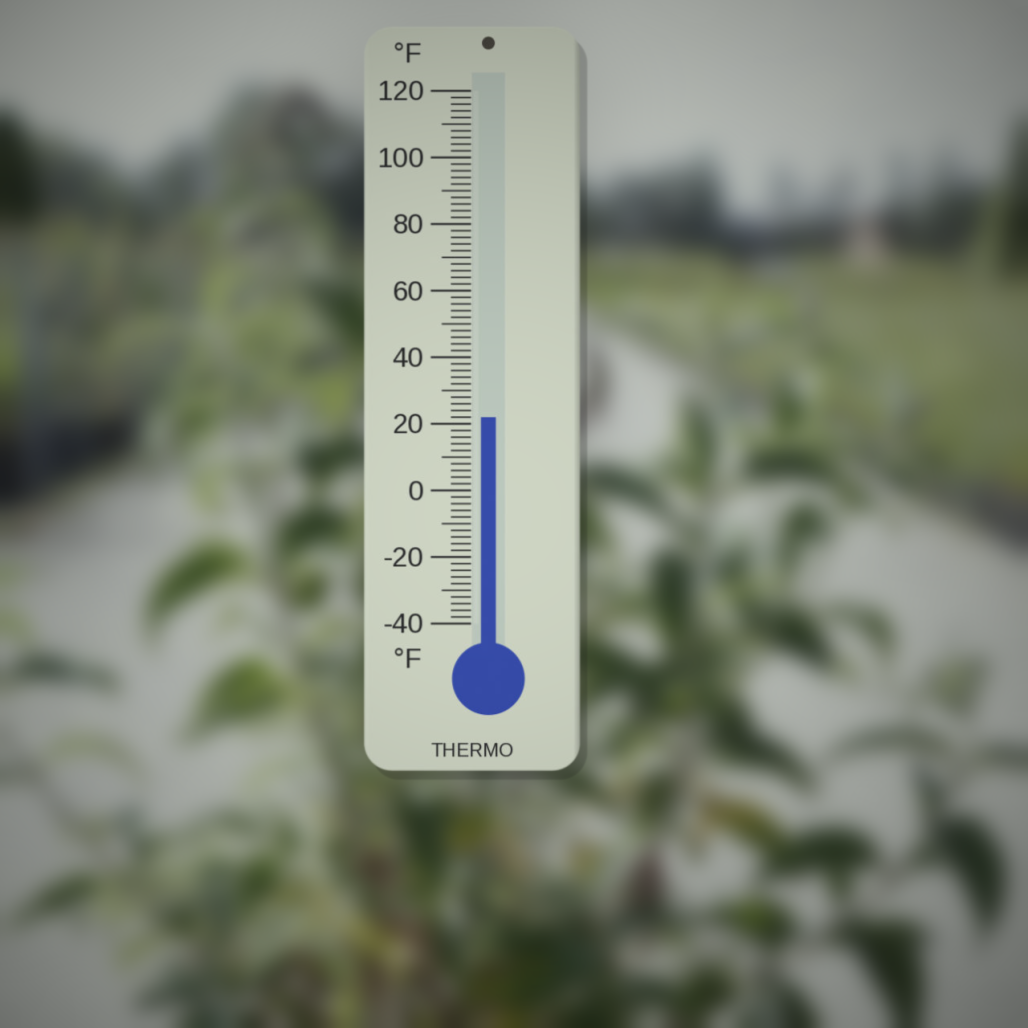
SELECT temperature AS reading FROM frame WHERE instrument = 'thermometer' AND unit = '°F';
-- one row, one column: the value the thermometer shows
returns 22 °F
